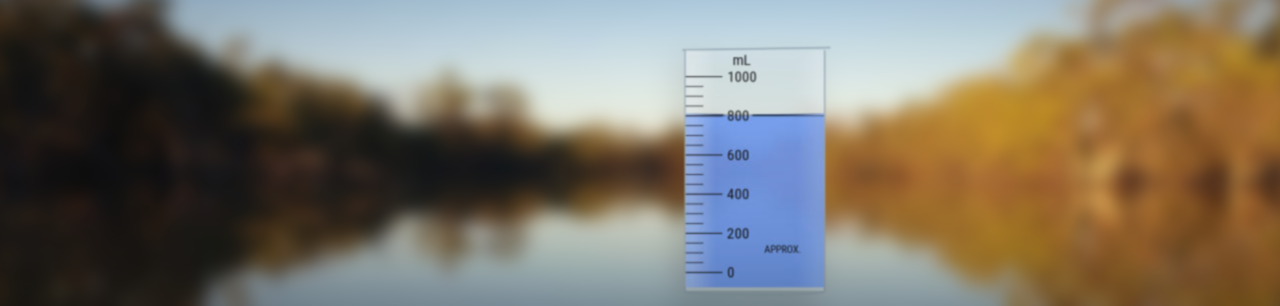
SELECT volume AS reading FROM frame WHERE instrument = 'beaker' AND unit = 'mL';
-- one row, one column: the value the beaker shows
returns 800 mL
